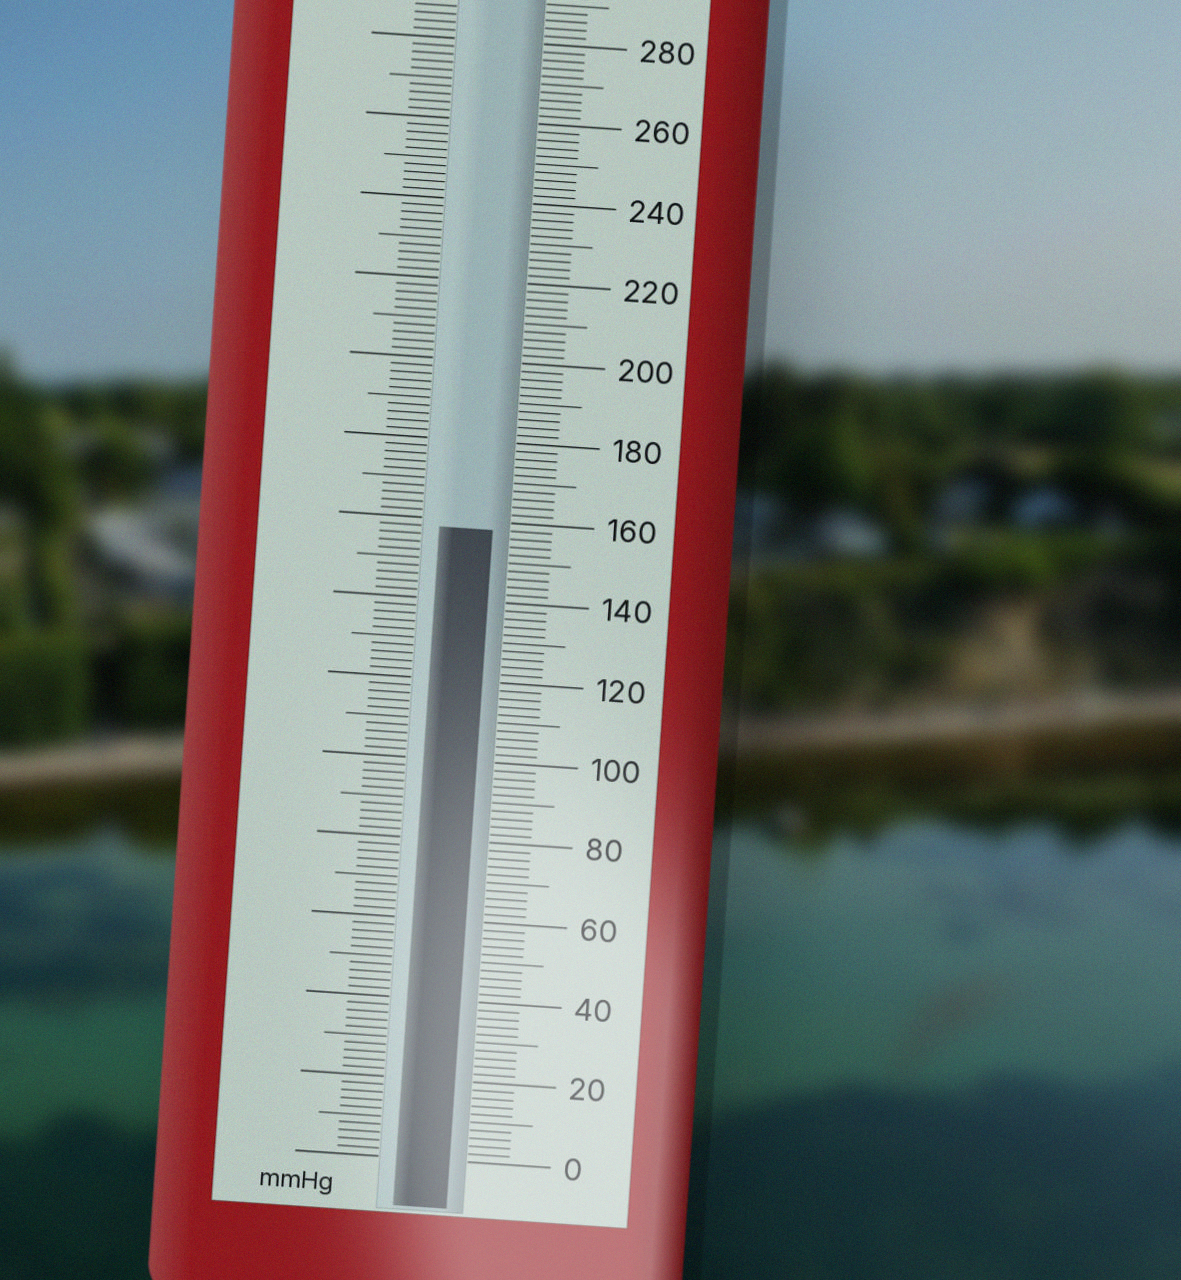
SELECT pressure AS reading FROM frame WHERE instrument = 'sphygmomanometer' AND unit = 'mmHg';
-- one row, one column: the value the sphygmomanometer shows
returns 158 mmHg
